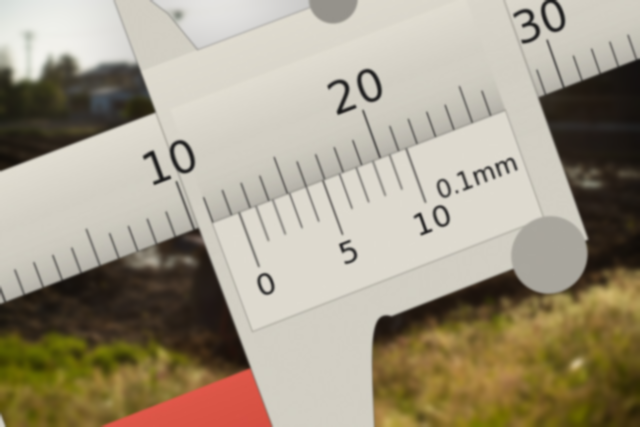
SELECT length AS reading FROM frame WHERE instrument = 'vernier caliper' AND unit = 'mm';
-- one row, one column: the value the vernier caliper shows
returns 12.4 mm
